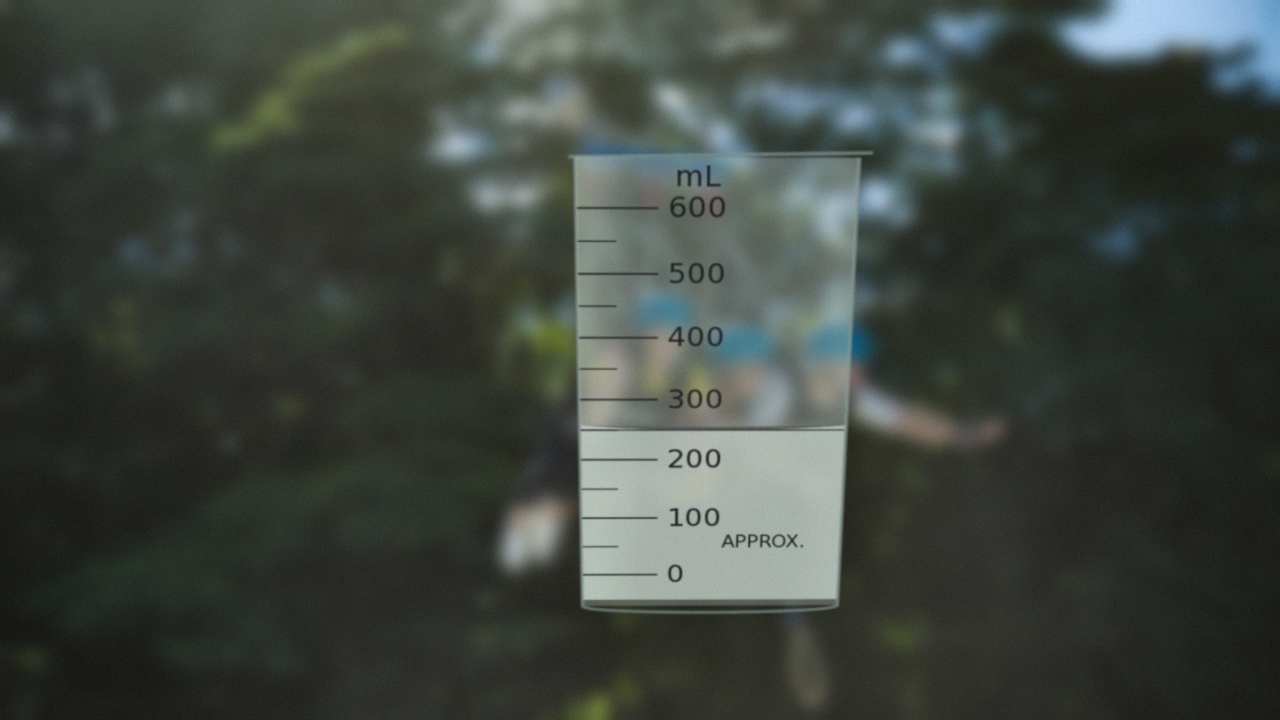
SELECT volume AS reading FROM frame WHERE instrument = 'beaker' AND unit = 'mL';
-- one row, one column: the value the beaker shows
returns 250 mL
